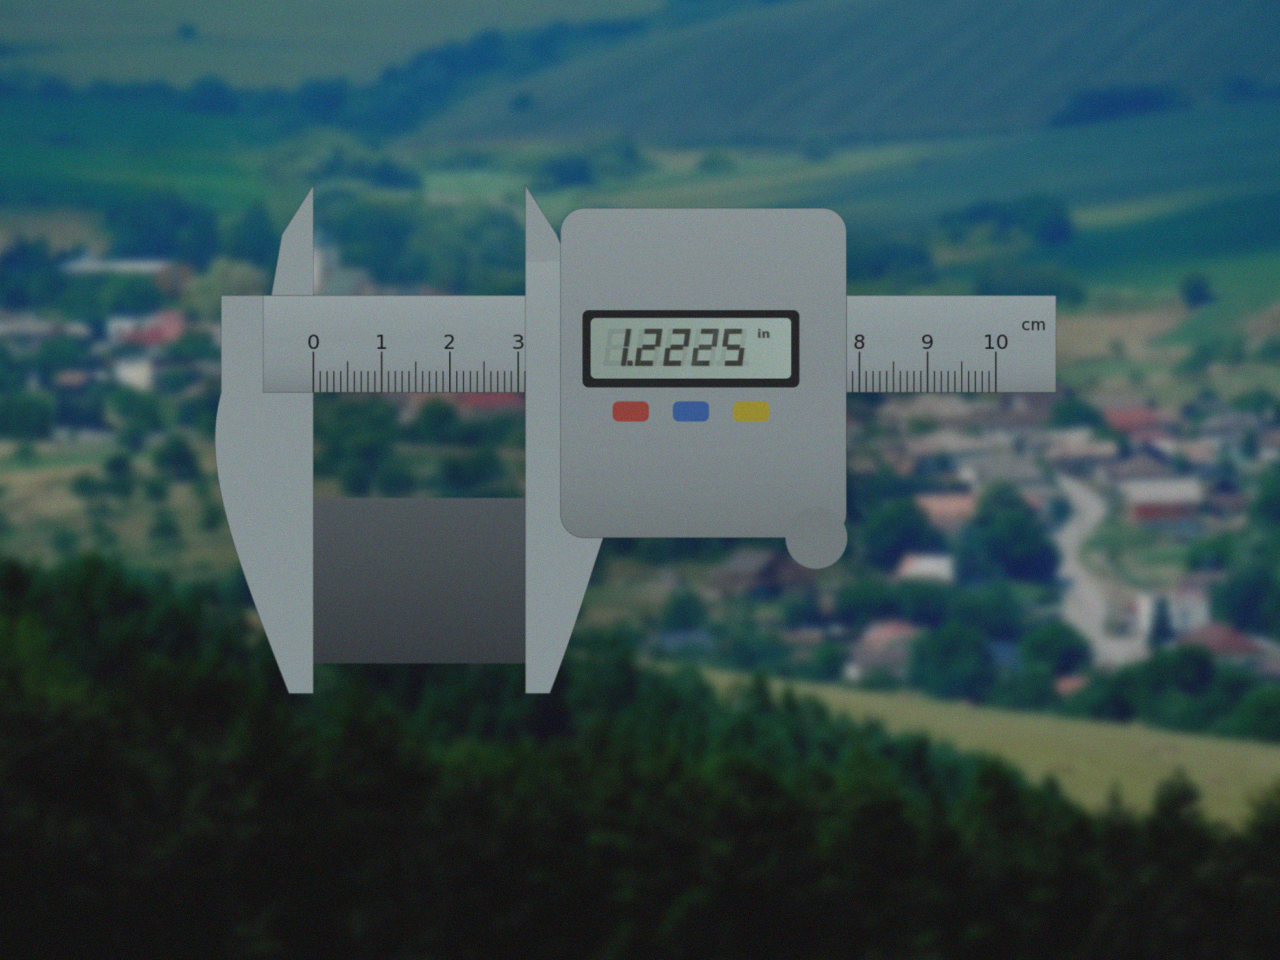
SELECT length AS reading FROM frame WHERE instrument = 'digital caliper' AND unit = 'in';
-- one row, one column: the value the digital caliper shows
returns 1.2225 in
